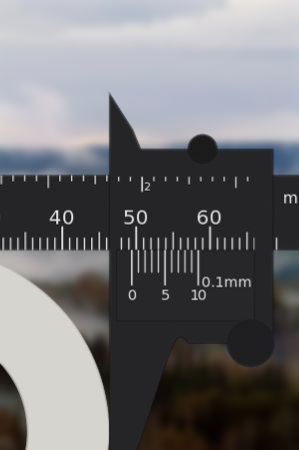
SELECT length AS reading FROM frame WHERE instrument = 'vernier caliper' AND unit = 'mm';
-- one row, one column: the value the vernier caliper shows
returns 49.4 mm
